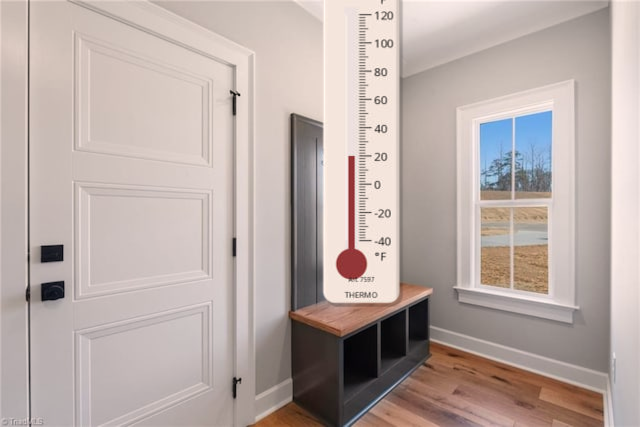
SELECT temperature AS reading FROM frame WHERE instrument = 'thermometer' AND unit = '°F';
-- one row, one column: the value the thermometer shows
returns 20 °F
